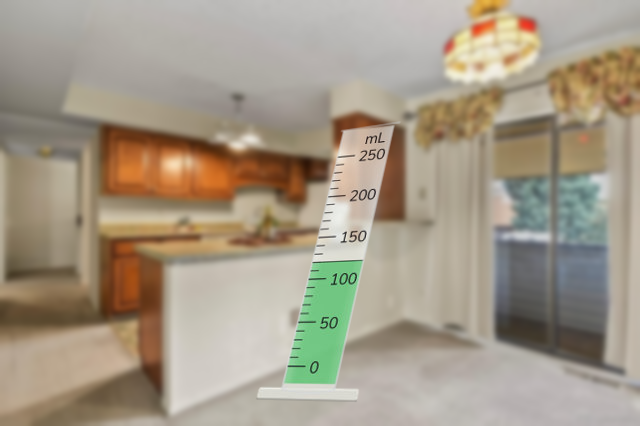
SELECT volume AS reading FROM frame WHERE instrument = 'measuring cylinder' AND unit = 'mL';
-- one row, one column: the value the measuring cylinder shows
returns 120 mL
